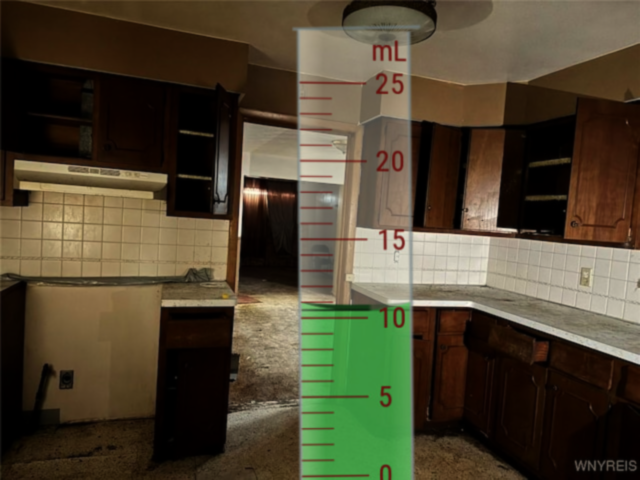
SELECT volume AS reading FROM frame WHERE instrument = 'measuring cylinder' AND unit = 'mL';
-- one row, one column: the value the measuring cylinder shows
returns 10.5 mL
